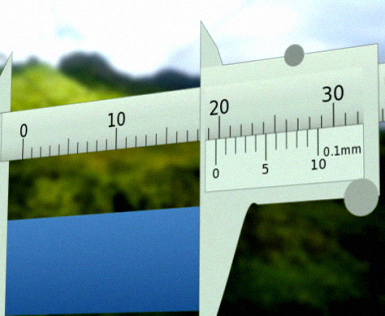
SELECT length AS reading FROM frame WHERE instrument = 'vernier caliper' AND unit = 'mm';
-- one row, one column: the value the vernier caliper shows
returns 19.7 mm
